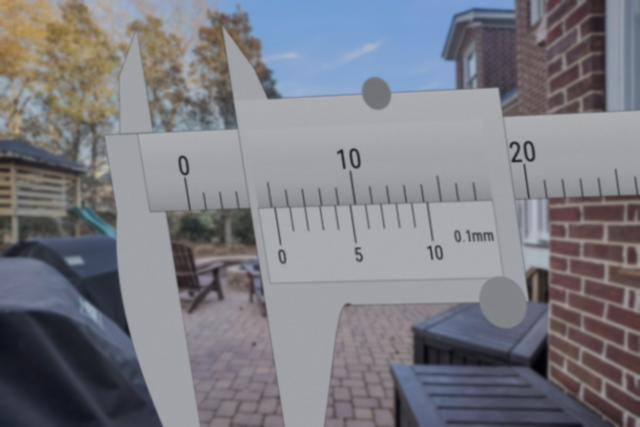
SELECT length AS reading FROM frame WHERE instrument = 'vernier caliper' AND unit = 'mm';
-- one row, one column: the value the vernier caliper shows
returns 5.2 mm
